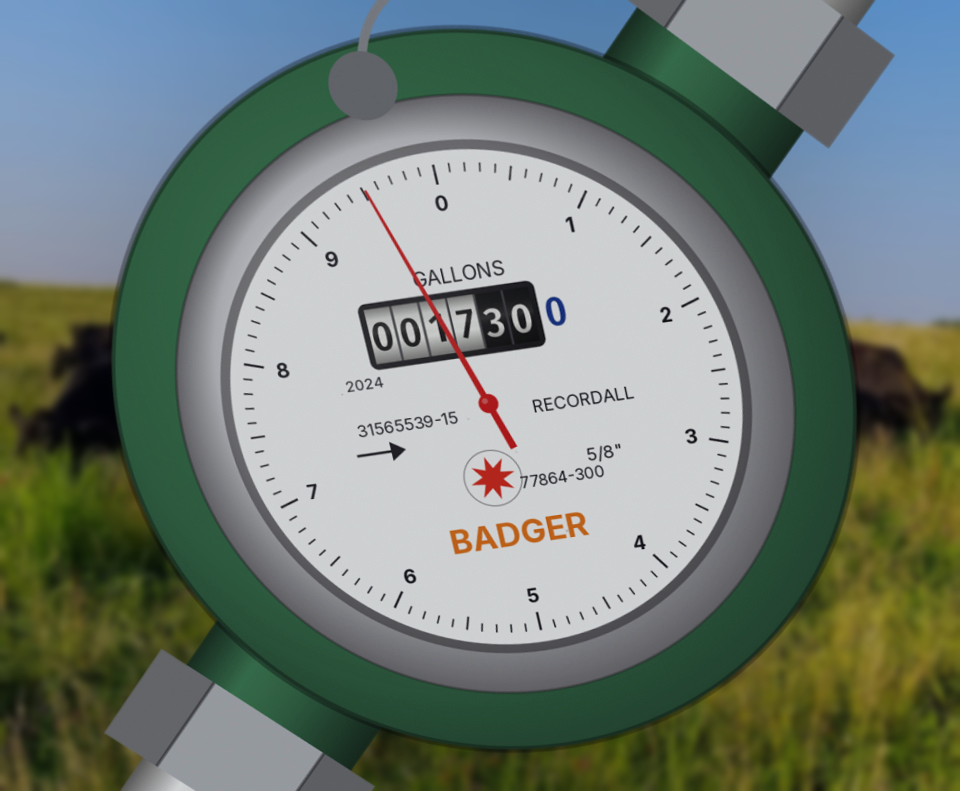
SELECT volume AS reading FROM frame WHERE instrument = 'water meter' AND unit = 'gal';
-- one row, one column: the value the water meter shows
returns 17299.5 gal
